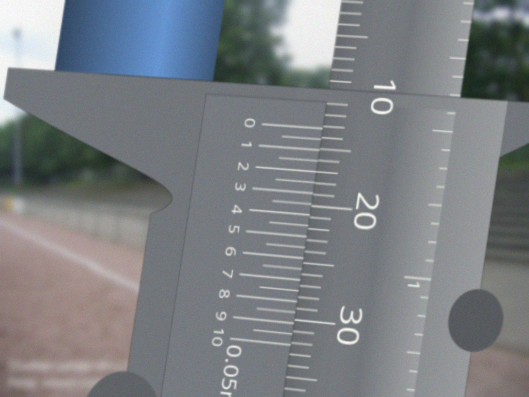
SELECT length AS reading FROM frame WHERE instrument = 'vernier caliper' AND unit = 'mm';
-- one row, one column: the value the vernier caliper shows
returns 13.2 mm
